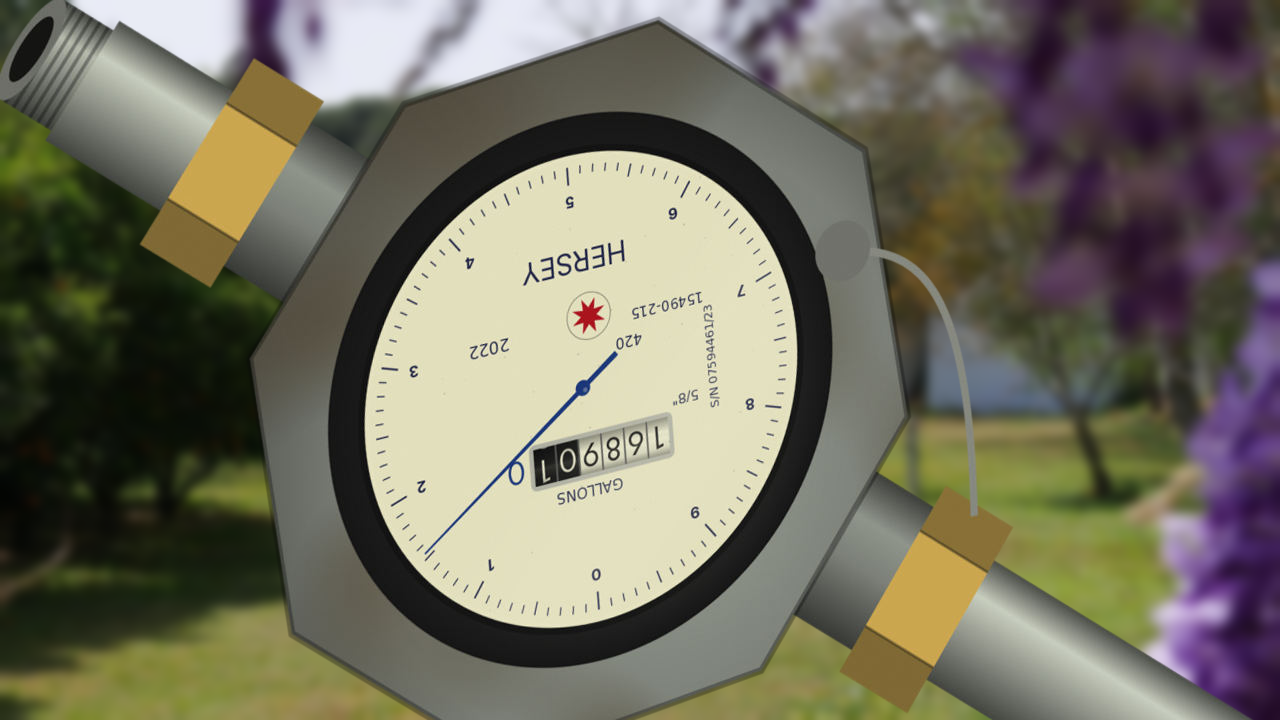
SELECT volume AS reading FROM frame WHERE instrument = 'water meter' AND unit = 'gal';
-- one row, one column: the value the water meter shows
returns 1689011.5 gal
